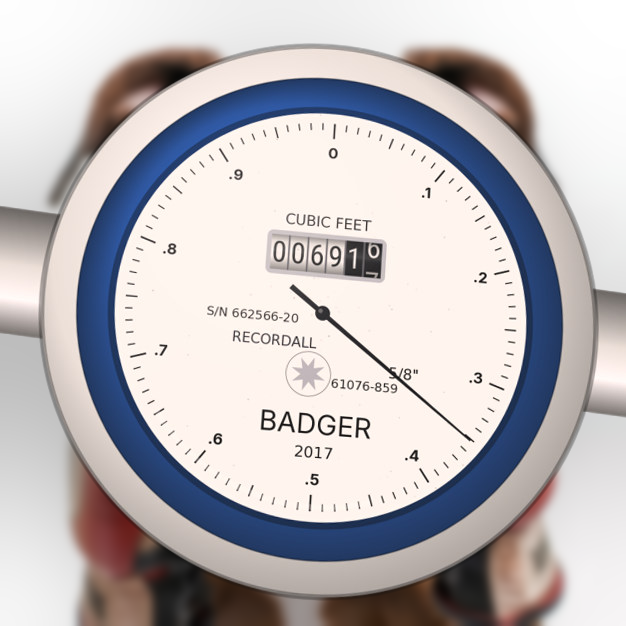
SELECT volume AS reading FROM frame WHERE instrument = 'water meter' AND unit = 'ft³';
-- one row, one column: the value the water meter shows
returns 6916.35 ft³
